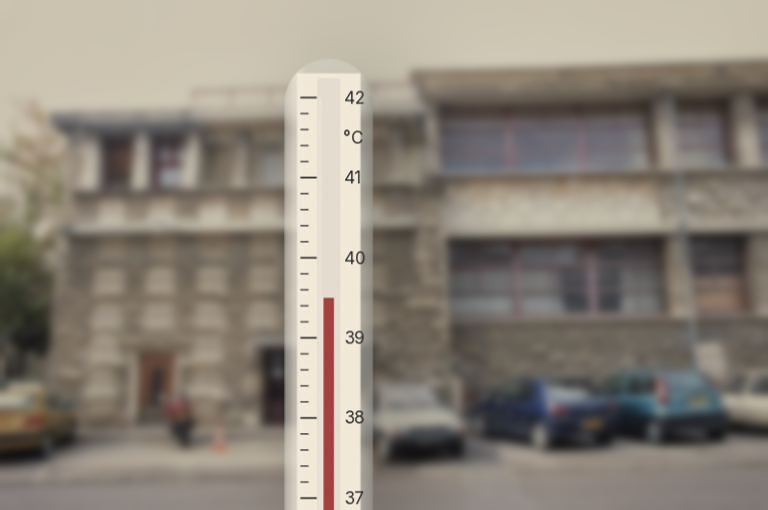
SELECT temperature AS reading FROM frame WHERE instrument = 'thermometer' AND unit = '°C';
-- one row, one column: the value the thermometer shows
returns 39.5 °C
